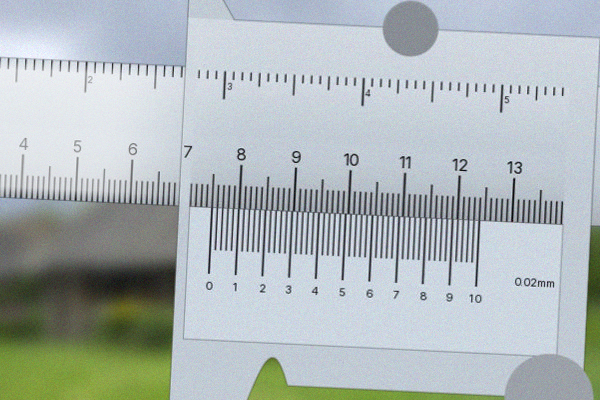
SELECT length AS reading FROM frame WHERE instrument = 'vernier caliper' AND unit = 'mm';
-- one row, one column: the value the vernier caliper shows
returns 75.0 mm
